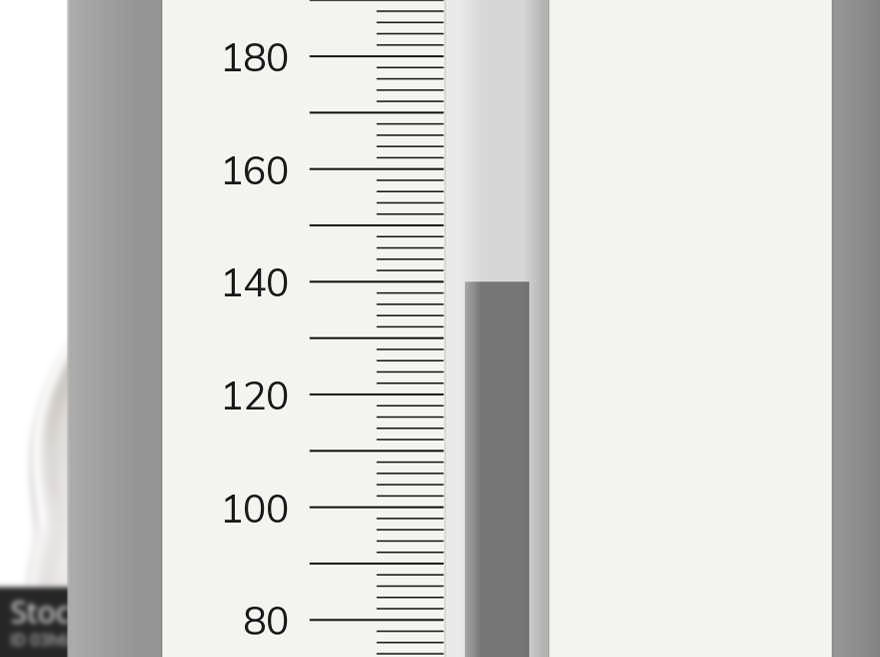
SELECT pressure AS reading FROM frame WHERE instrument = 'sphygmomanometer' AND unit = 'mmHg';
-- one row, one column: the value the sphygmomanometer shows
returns 140 mmHg
